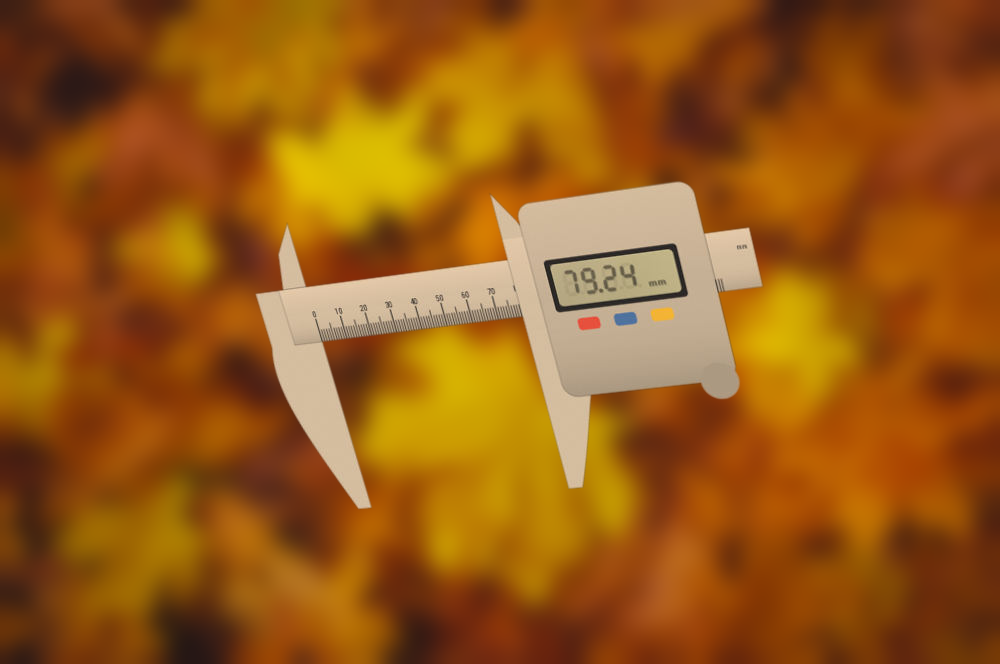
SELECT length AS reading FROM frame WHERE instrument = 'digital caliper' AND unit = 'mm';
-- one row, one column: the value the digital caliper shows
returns 79.24 mm
